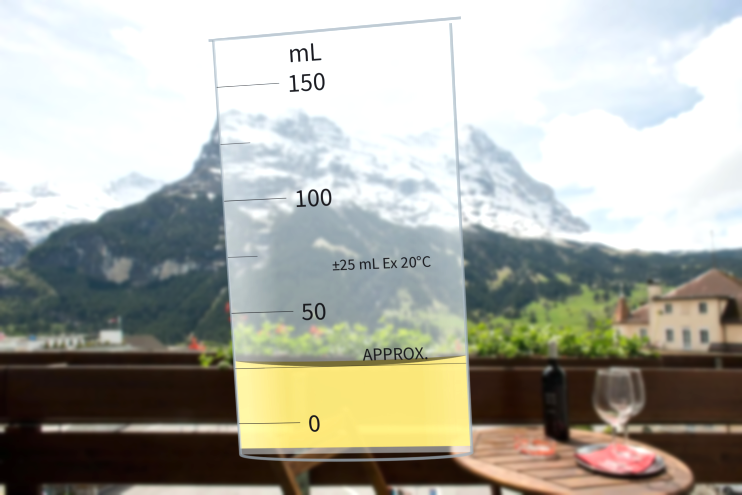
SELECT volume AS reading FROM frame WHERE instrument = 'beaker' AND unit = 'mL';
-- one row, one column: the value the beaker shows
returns 25 mL
